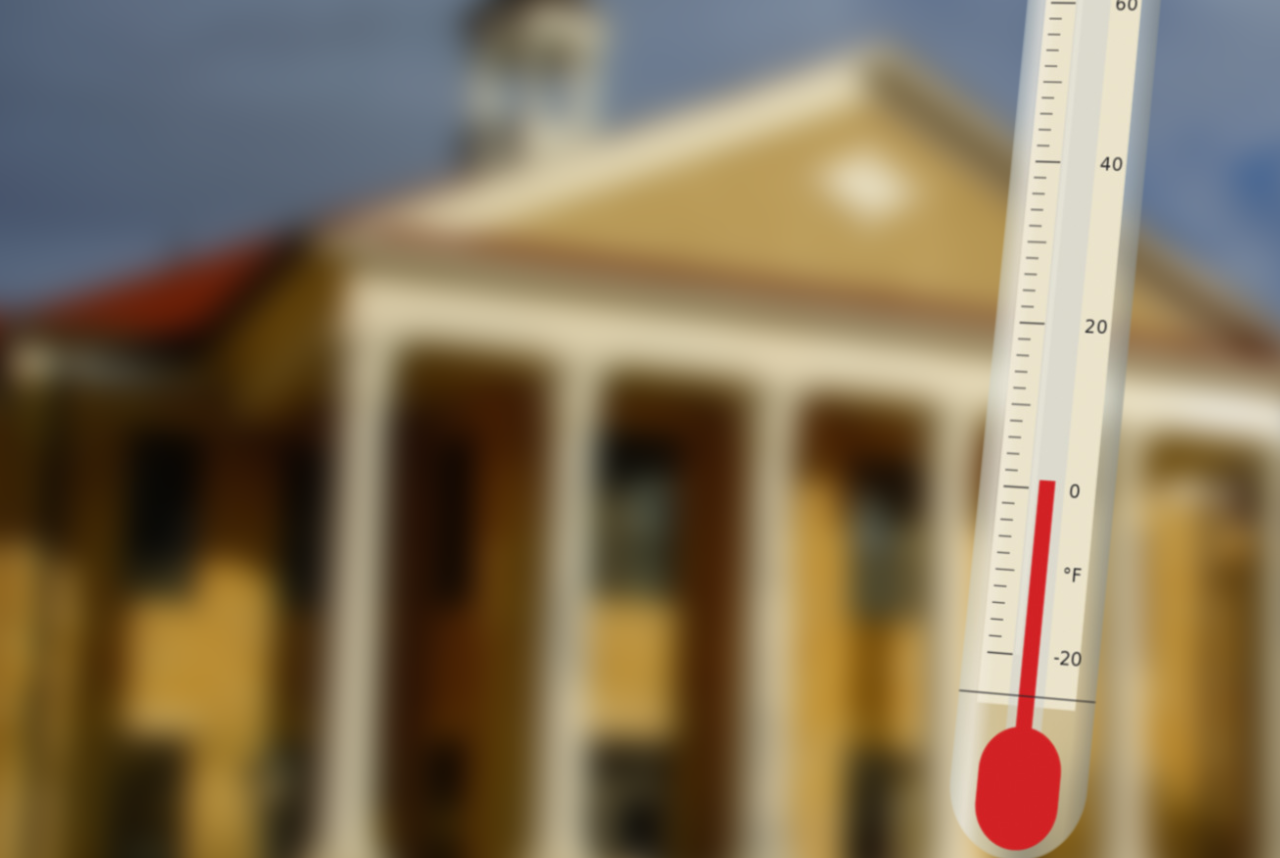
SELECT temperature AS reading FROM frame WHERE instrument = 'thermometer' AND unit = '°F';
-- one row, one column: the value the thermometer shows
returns 1 °F
